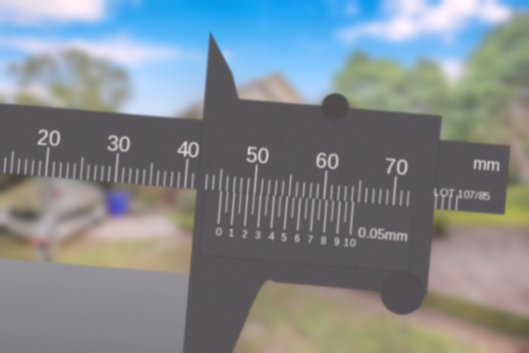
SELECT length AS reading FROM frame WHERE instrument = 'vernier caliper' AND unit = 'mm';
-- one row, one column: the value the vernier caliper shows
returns 45.2 mm
